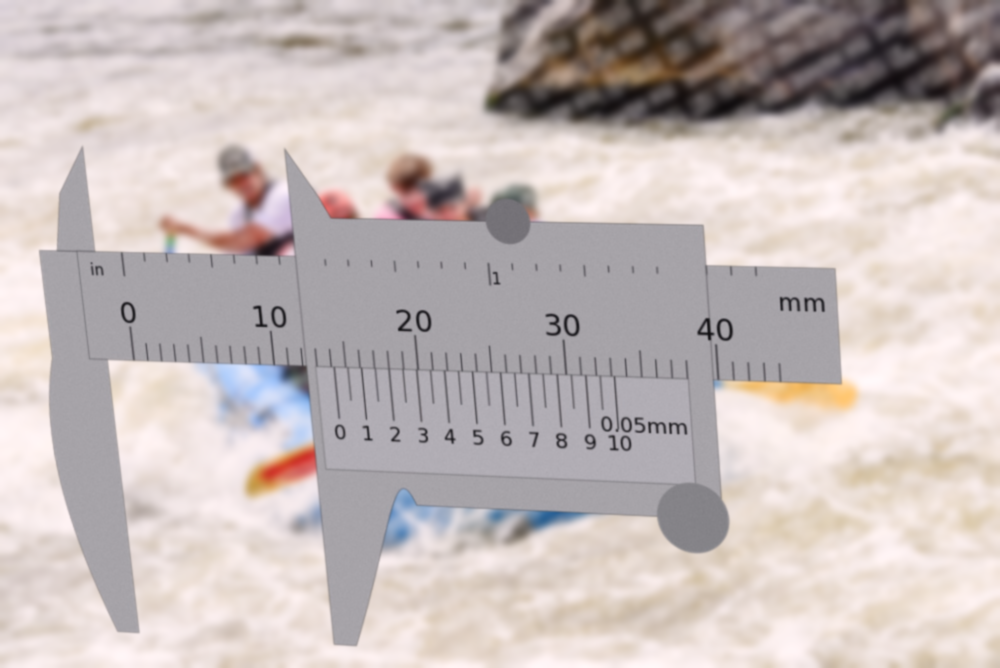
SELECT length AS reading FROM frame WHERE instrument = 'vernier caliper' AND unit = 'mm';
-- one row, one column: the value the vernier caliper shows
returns 14.2 mm
